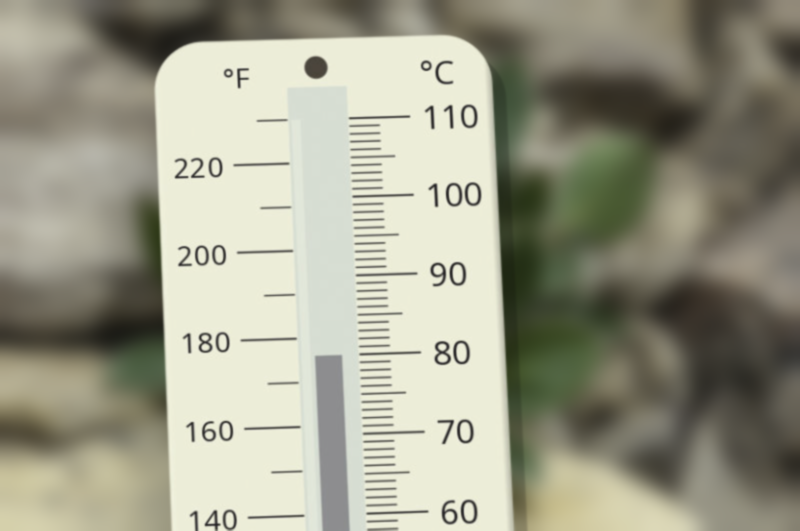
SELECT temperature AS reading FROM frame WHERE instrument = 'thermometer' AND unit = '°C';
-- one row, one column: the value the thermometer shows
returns 80 °C
